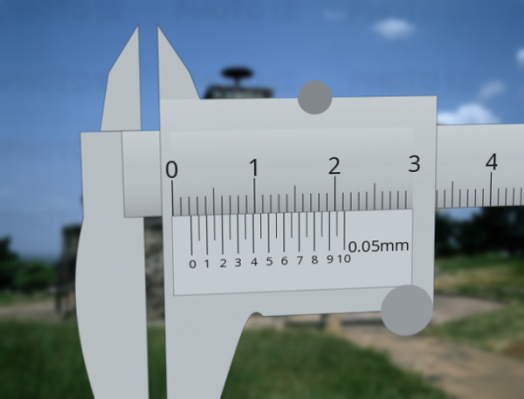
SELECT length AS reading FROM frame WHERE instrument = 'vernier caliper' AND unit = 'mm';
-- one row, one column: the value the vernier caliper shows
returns 2.2 mm
